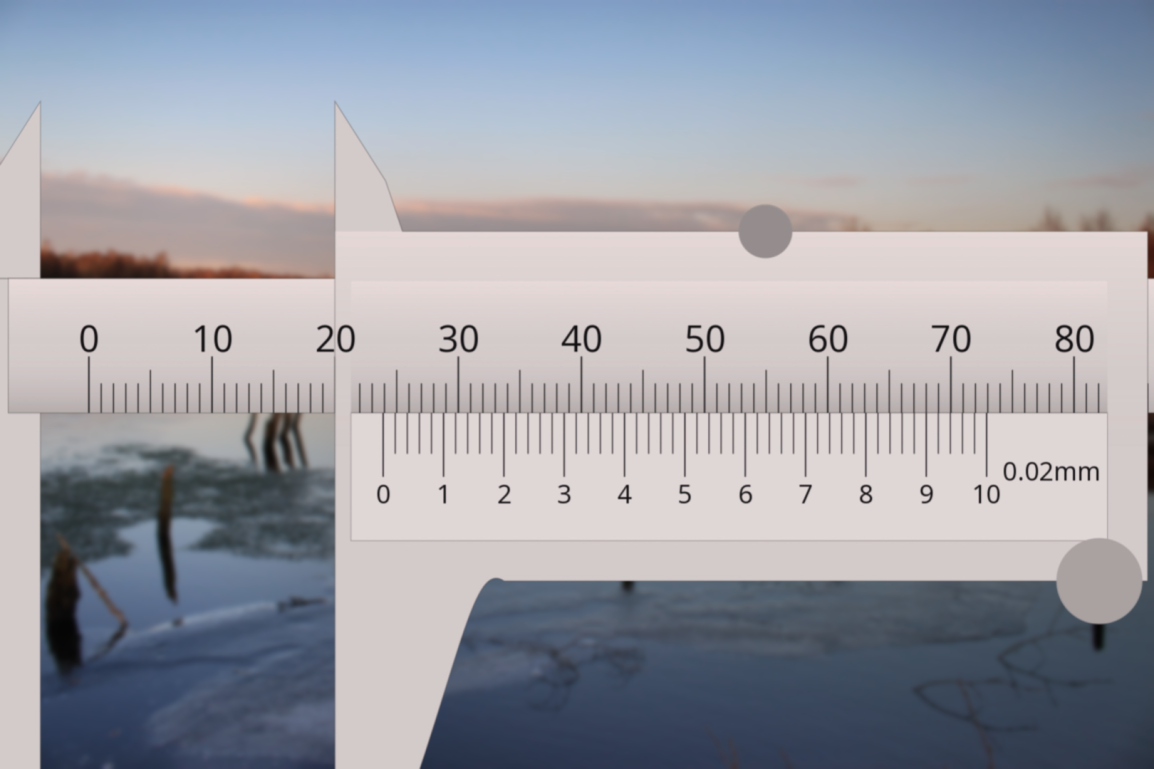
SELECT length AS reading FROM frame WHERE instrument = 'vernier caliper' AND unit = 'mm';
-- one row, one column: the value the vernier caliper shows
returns 23.9 mm
